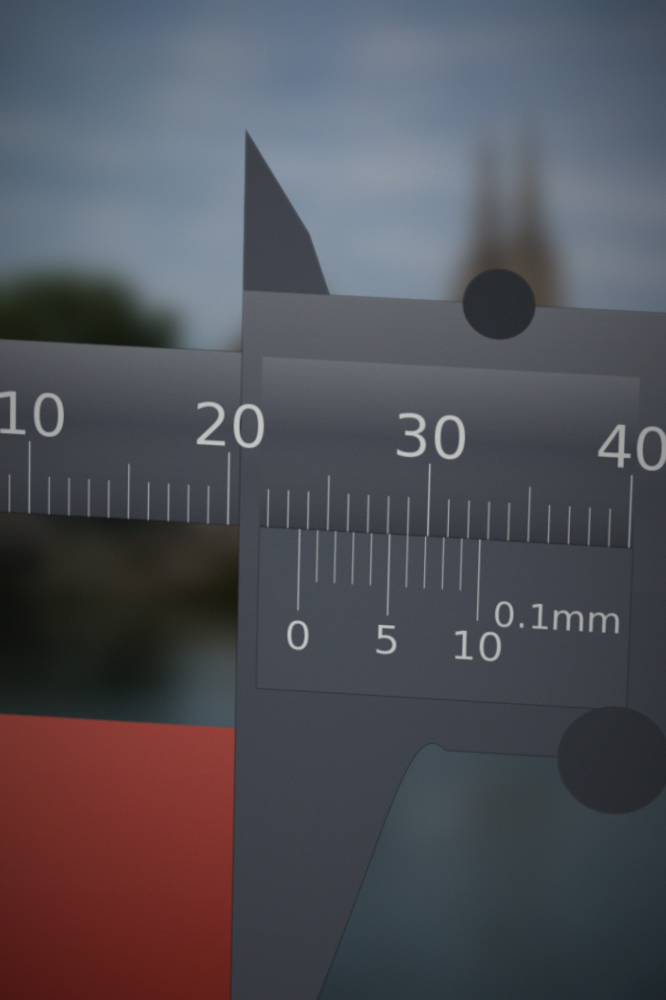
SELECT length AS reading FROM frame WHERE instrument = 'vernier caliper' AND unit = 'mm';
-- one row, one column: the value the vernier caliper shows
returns 23.6 mm
